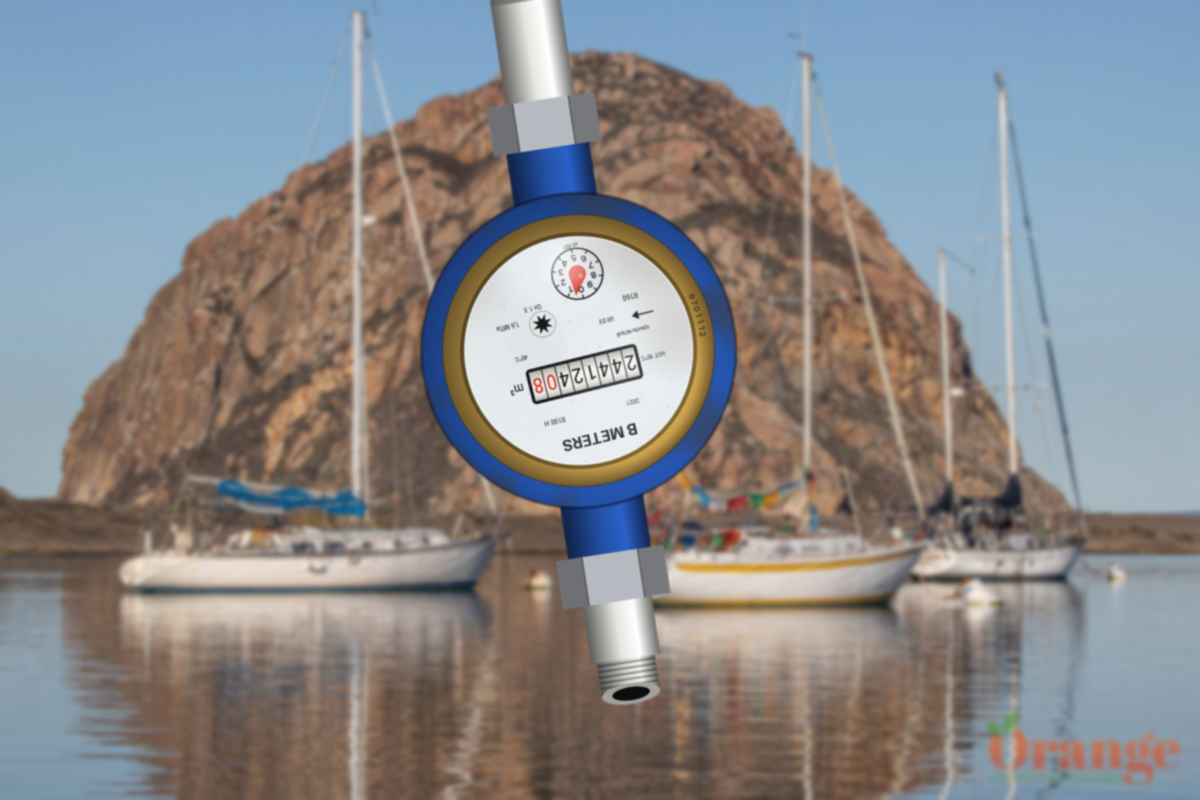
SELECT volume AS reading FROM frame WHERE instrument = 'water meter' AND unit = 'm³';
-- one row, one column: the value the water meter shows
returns 244124.080 m³
